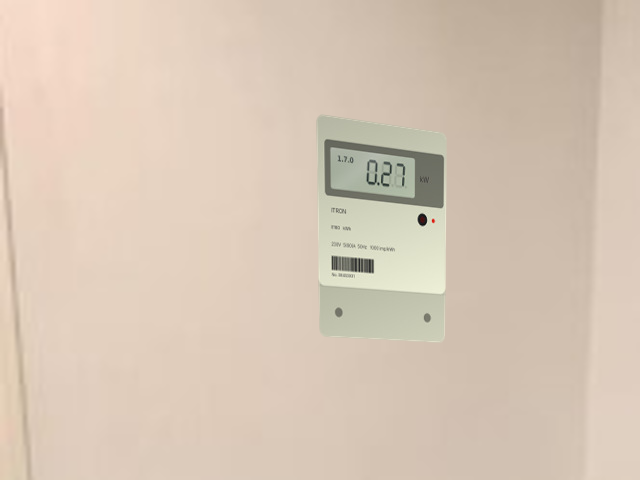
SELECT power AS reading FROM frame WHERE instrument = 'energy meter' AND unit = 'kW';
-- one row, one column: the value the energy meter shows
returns 0.27 kW
